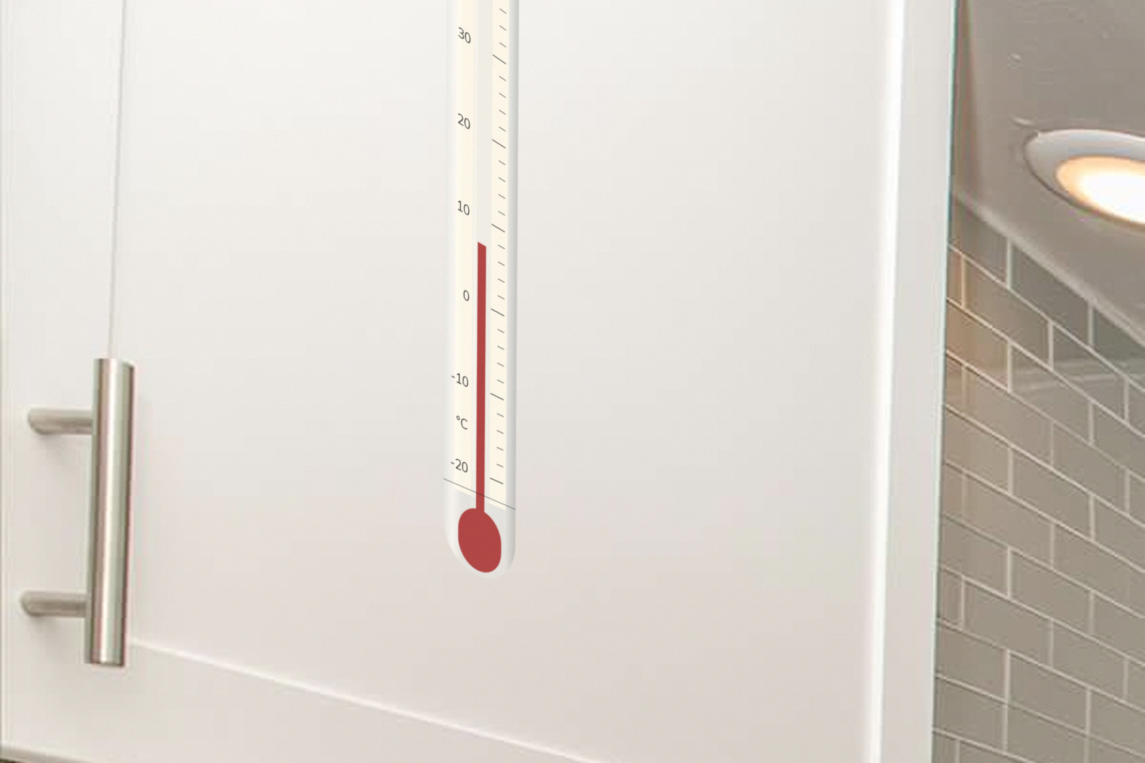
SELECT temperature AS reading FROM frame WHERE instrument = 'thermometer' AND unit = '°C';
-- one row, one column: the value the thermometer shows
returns 7 °C
